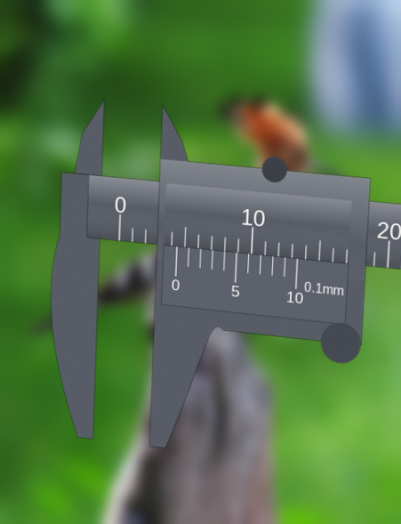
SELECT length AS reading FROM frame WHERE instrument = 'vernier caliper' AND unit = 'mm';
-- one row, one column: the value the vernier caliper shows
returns 4.4 mm
